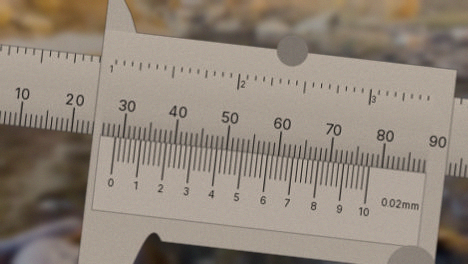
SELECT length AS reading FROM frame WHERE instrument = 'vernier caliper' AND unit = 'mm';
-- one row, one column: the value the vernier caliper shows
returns 28.5 mm
